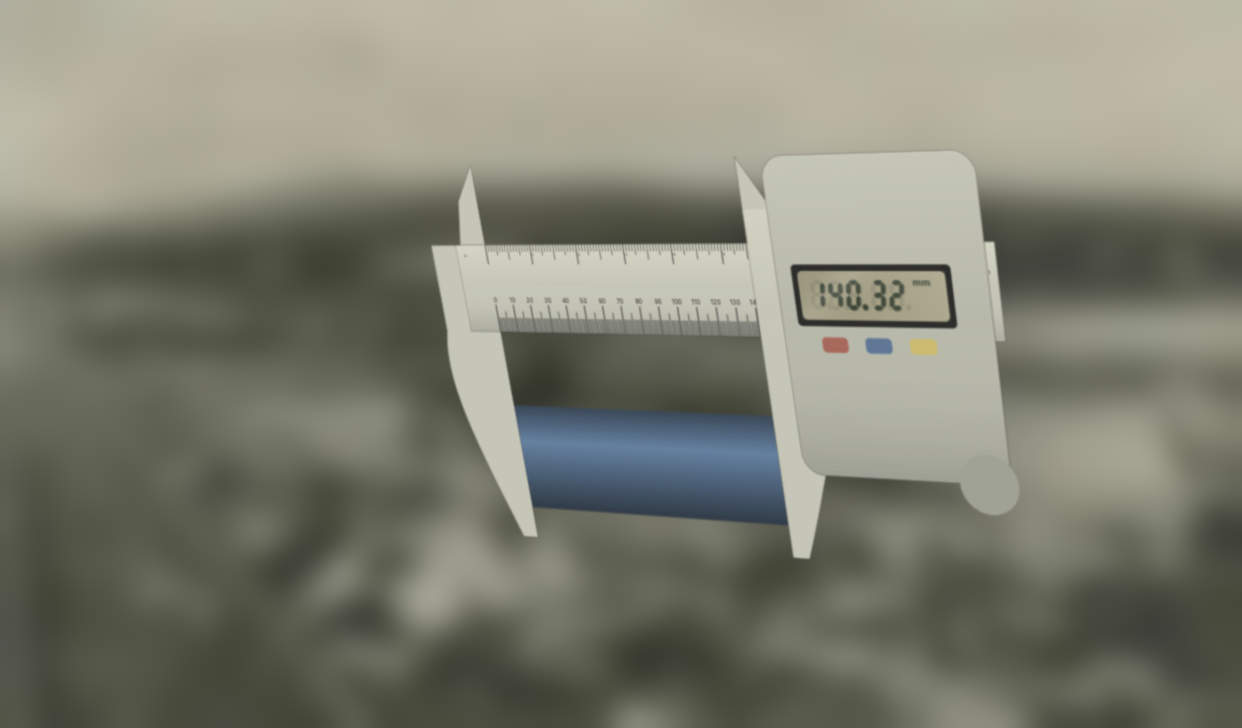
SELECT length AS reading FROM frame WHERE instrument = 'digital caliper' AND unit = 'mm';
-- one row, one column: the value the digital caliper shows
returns 140.32 mm
